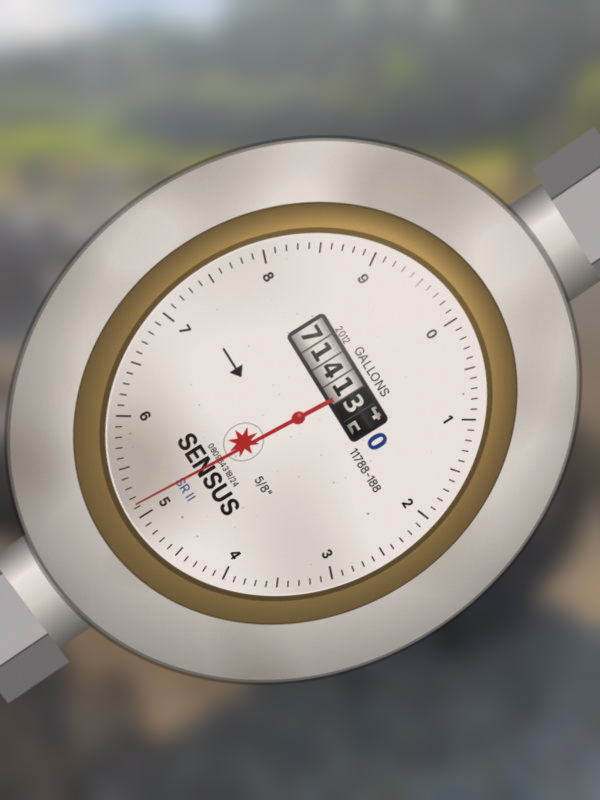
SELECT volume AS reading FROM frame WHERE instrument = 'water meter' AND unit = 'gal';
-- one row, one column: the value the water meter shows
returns 7141345.1 gal
